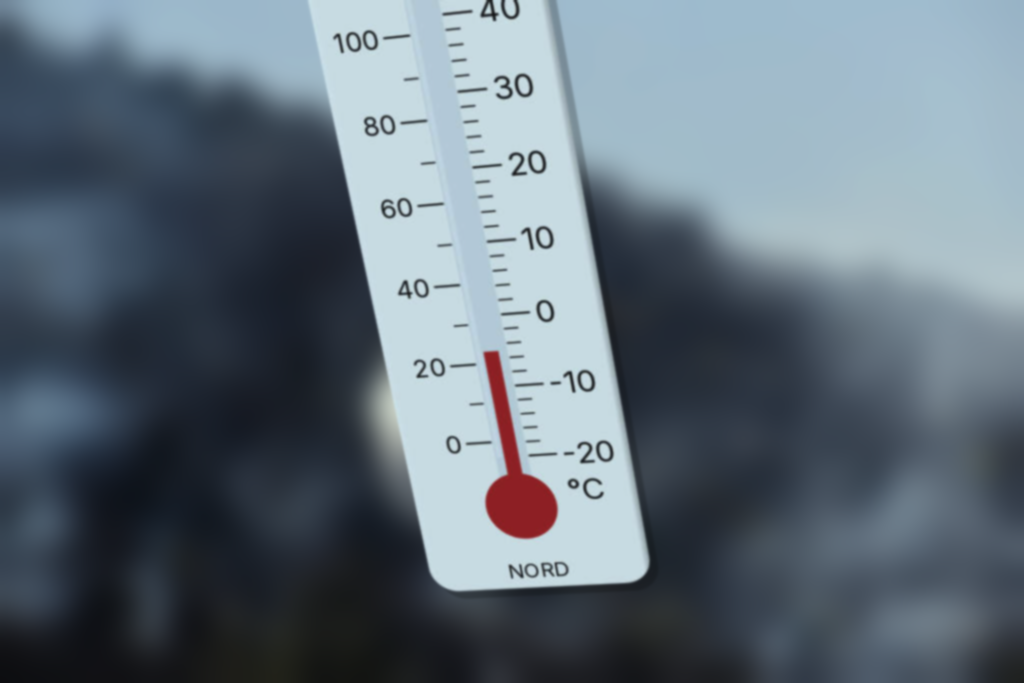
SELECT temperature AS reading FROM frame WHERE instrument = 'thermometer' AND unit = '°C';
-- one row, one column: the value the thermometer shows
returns -5 °C
